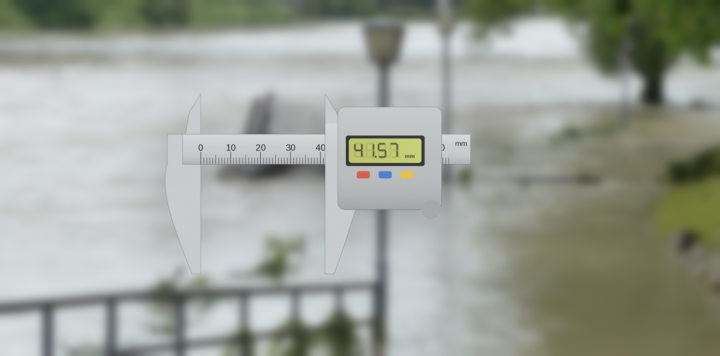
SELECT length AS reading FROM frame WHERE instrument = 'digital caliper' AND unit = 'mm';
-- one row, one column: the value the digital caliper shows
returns 41.57 mm
